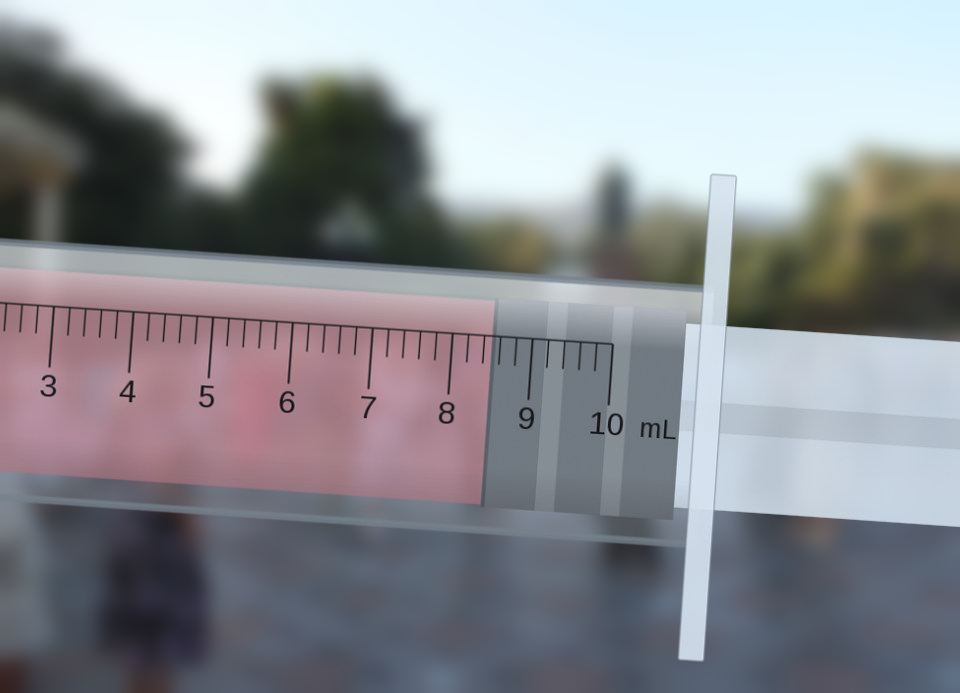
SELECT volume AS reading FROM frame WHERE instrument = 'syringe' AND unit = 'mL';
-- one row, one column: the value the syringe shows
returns 8.5 mL
